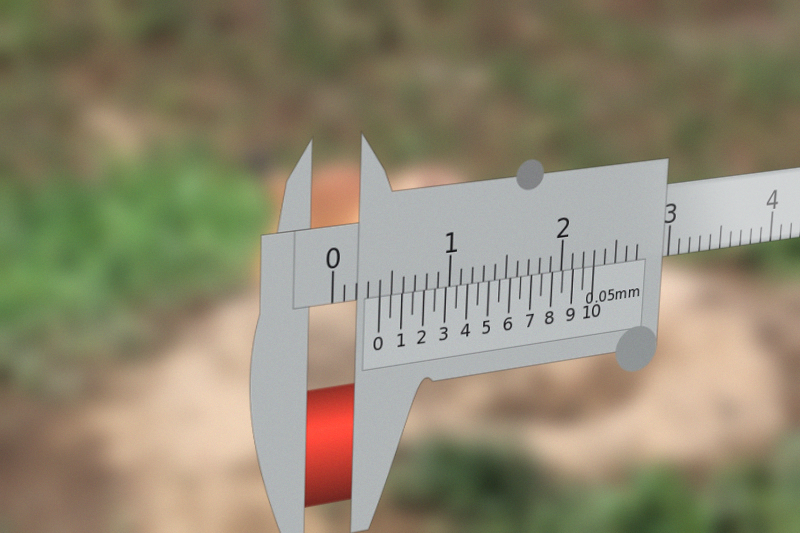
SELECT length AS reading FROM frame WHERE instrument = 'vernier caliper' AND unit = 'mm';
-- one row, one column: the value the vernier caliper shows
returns 4.0 mm
